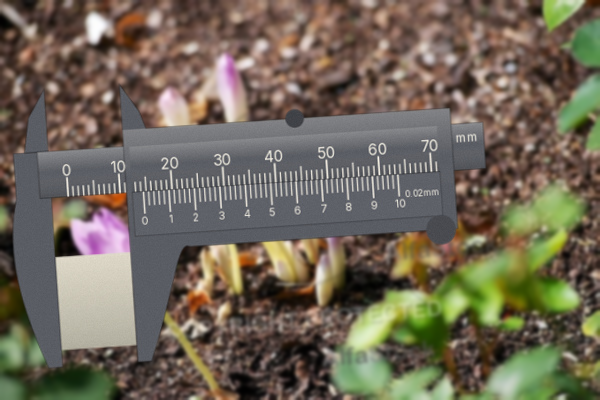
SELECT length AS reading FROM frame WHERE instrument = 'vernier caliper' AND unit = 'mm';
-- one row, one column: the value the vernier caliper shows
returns 14.5 mm
